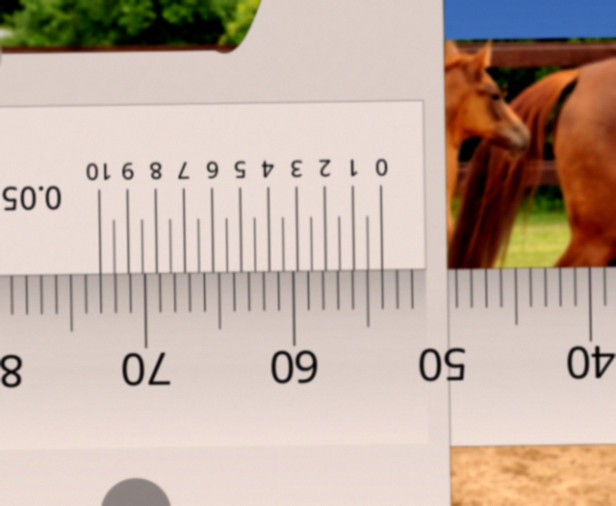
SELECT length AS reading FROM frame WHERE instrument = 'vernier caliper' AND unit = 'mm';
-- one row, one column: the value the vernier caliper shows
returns 54.0 mm
